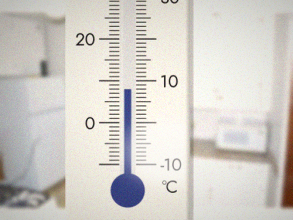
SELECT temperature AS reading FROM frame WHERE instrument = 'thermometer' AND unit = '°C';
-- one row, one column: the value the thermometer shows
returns 8 °C
